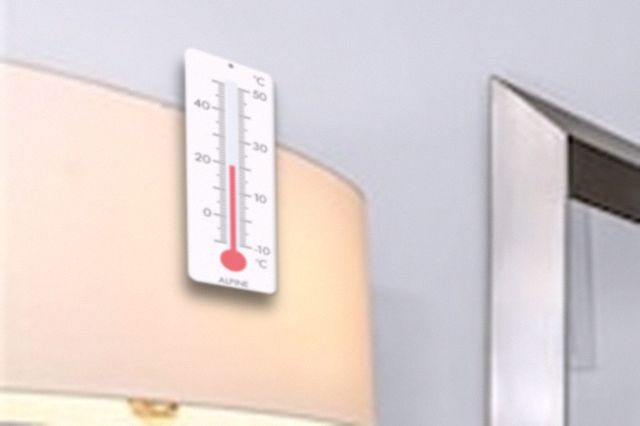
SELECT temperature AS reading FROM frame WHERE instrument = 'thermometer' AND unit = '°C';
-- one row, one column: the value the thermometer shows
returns 20 °C
